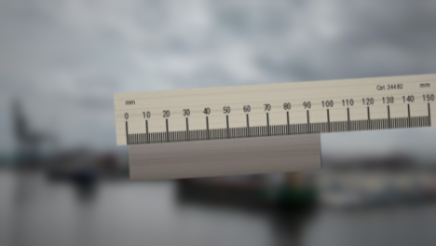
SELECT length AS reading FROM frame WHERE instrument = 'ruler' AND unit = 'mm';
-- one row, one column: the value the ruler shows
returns 95 mm
